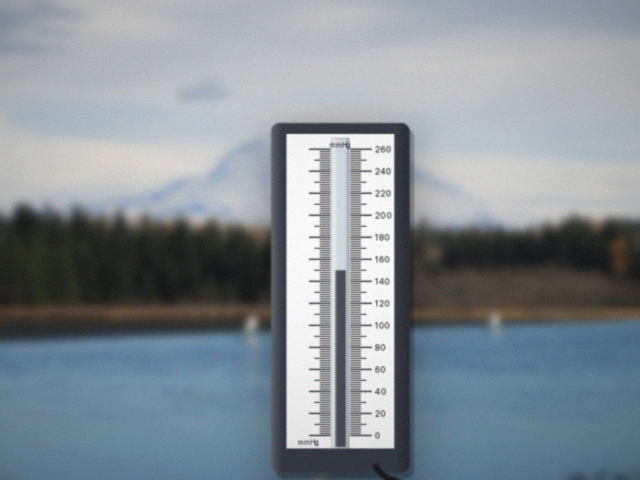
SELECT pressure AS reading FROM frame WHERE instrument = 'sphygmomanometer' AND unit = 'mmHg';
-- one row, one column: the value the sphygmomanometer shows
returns 150 mmHg
